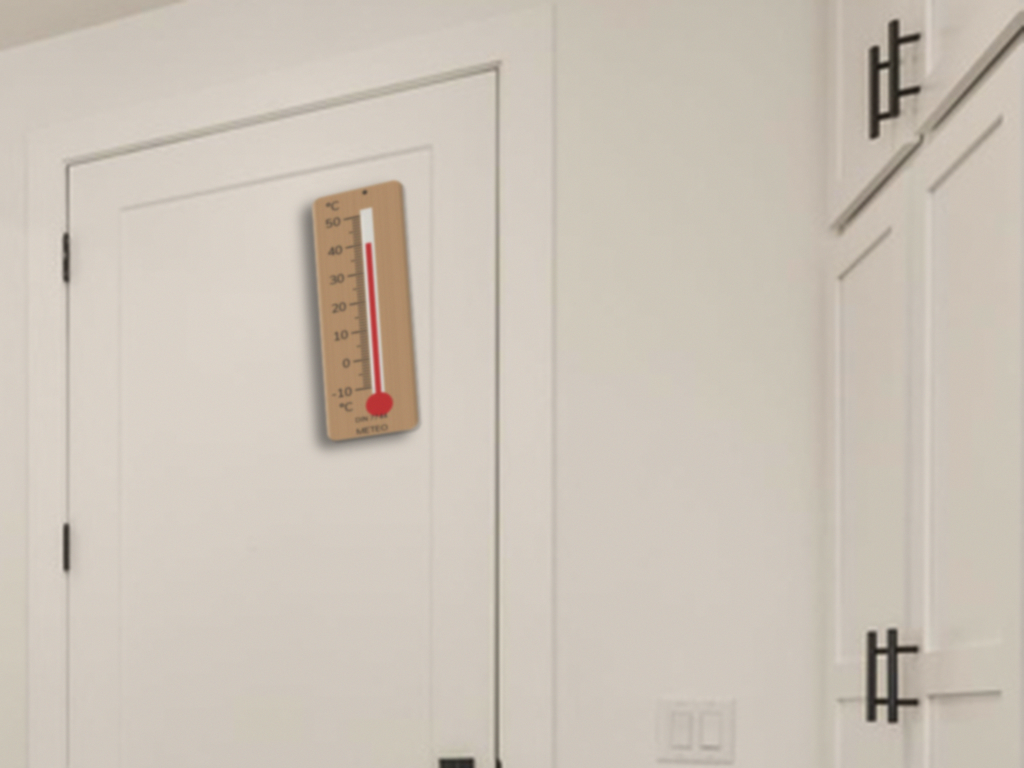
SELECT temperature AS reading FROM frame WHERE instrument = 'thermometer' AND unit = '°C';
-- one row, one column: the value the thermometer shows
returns 40 °C
